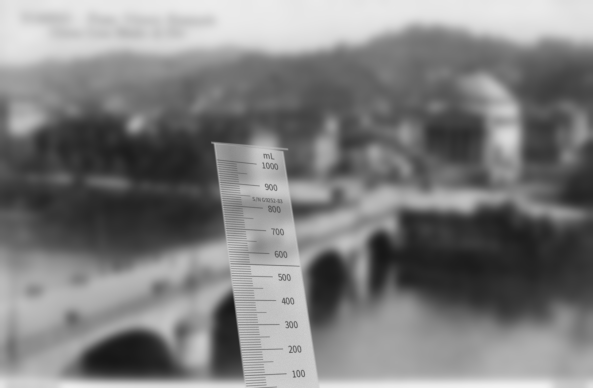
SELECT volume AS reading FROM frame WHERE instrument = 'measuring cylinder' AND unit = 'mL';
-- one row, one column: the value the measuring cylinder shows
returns 550 mL
